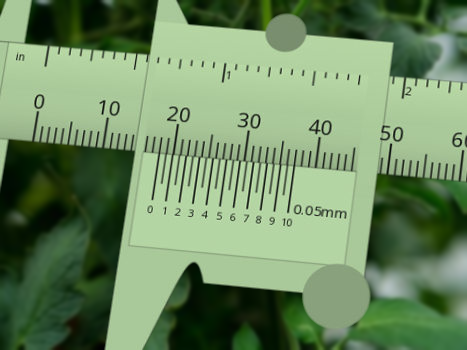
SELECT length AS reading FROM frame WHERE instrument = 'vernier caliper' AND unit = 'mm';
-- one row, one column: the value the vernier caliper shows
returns 18.0 mm
